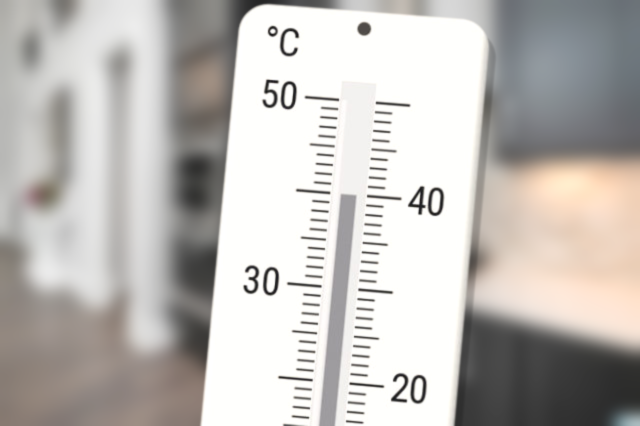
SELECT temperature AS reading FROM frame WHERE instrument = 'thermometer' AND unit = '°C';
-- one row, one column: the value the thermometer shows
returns 40 °C
